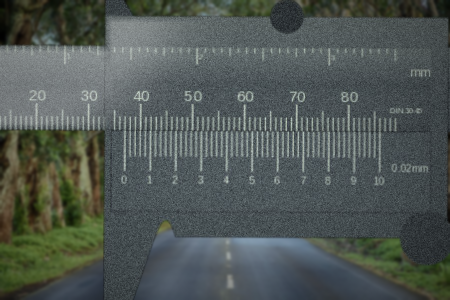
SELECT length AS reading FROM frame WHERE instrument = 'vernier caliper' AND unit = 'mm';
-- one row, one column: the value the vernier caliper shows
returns 37.0 mm
